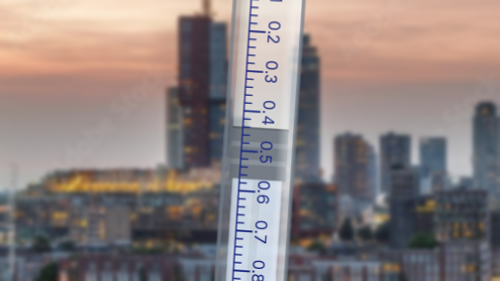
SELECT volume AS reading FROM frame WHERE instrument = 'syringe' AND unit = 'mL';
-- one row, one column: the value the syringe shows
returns 0.44 mL
